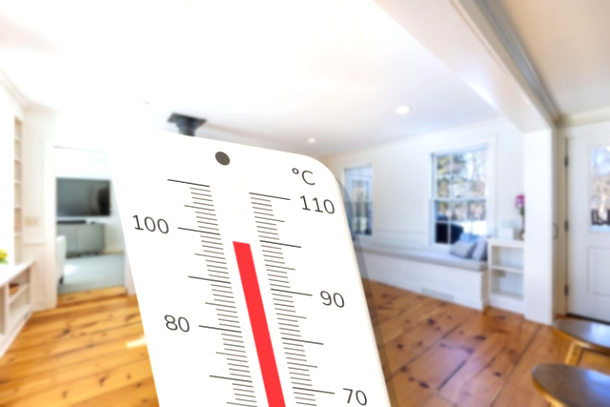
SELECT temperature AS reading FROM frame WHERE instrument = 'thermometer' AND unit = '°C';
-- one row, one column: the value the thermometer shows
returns 99 °C
